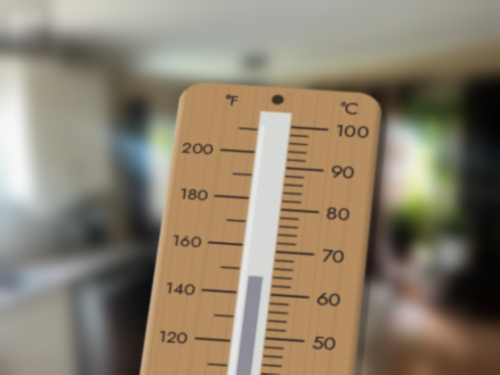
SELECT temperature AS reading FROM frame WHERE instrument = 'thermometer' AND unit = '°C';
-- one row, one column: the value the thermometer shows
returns 64 °C
